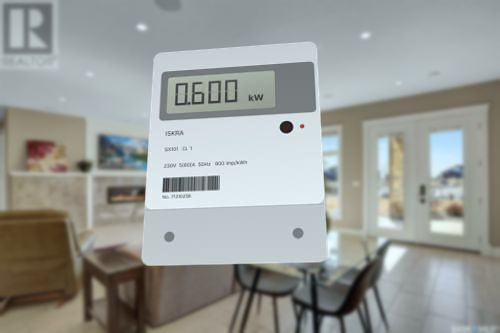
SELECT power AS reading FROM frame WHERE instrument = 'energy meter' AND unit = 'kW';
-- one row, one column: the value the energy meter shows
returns 0.600 kW
